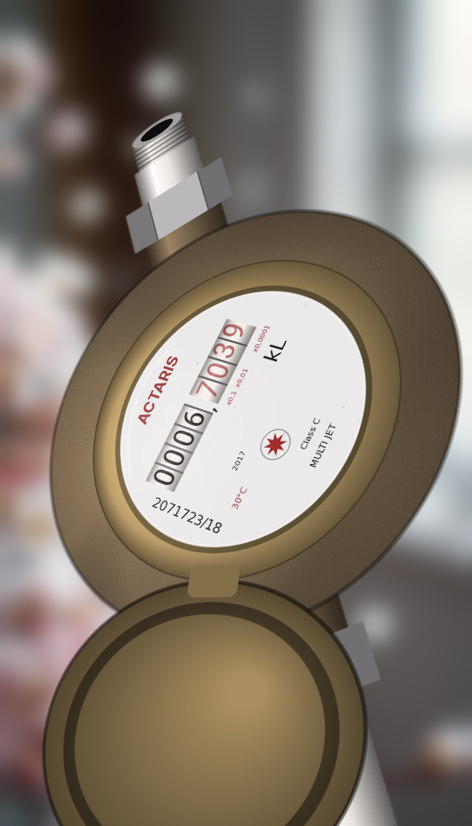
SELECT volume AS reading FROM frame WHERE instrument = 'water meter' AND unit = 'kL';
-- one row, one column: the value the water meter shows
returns 6.7039 kL
